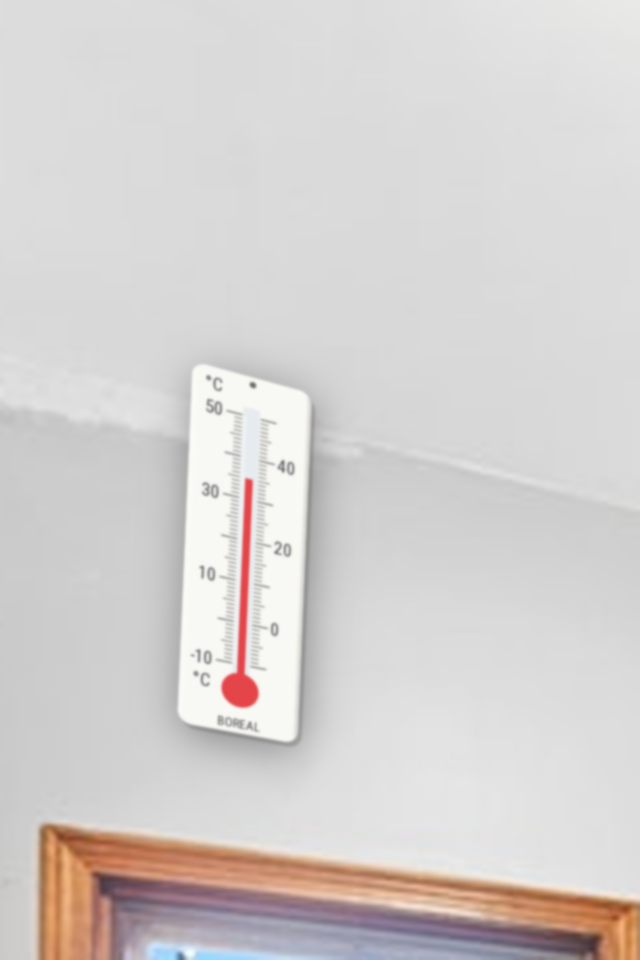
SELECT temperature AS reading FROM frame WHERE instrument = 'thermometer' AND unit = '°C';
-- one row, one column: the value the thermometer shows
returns 35 °C
